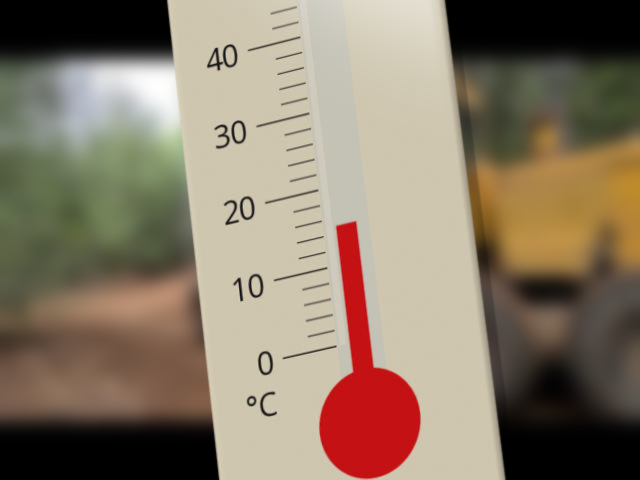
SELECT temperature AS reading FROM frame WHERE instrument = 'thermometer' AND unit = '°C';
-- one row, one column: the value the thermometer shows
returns 15 °C
